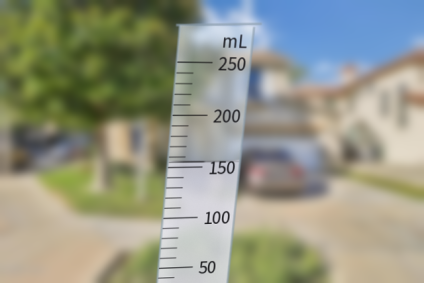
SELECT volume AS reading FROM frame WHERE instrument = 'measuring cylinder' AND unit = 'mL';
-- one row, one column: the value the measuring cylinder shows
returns 155 mL
